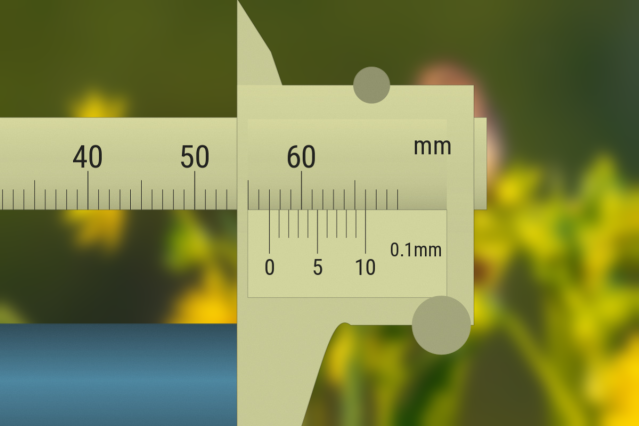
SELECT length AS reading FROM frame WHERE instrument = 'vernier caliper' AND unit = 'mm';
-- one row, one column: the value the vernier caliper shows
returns 57.0 mm
